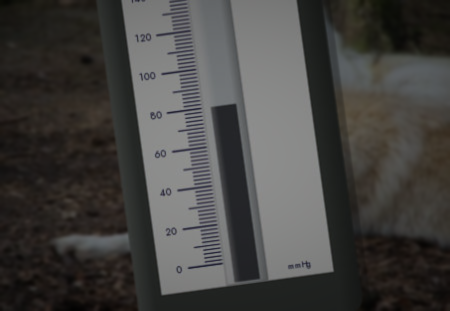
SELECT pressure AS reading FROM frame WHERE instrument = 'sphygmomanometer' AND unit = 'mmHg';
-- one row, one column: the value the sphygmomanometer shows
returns 80 mmHg
